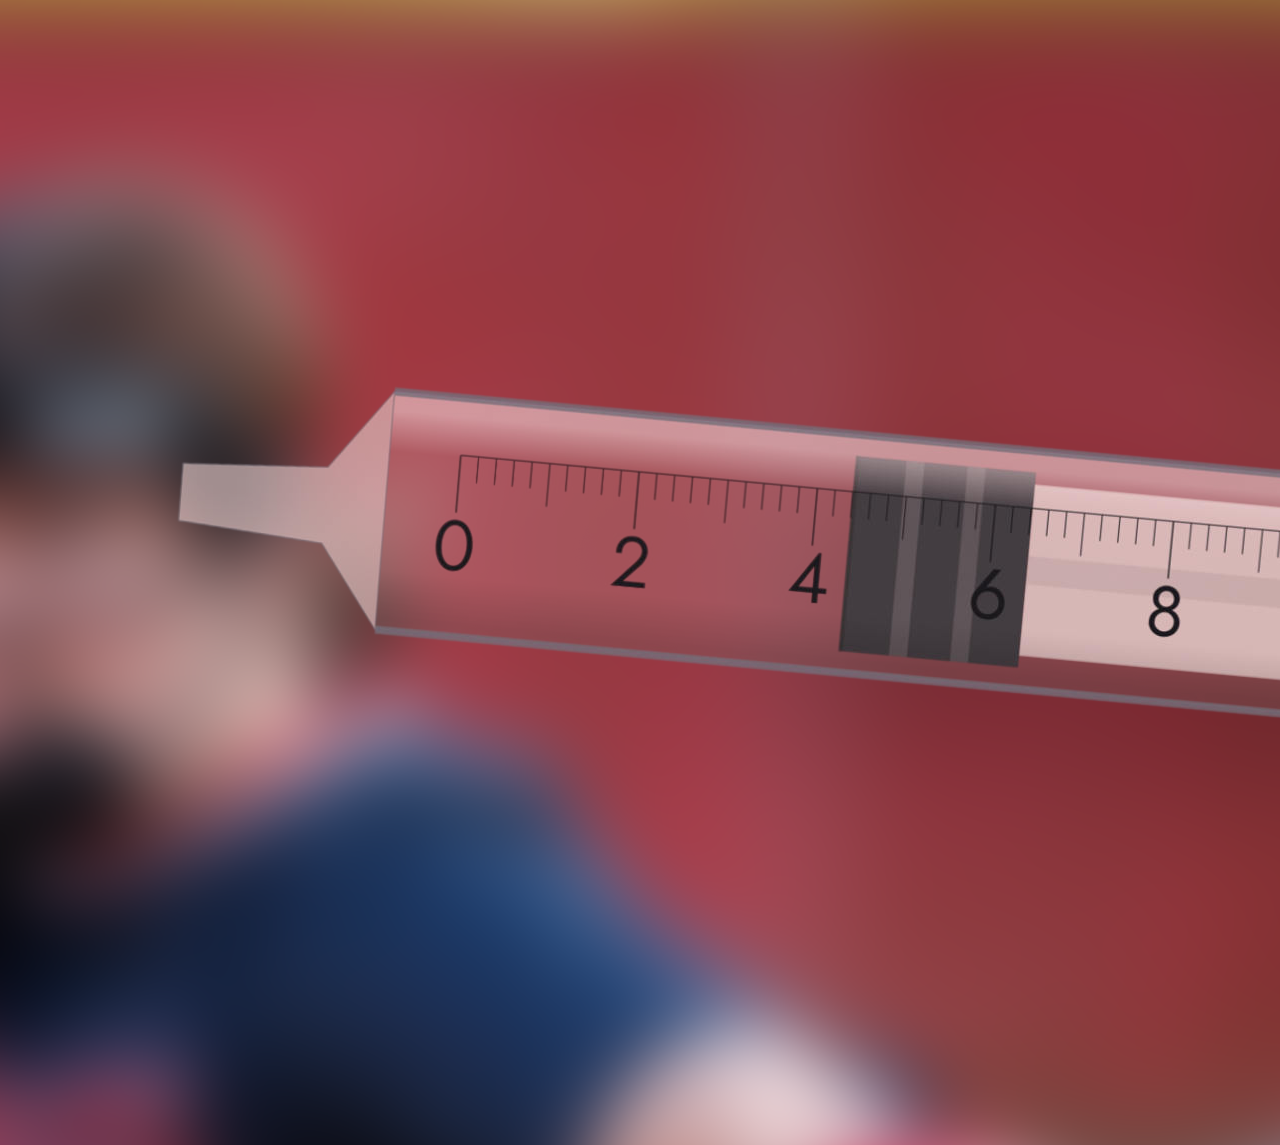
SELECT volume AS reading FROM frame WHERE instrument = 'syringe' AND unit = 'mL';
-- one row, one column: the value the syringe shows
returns 4.4 mL
